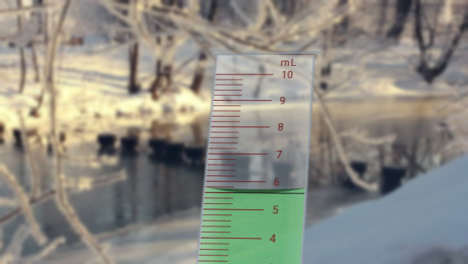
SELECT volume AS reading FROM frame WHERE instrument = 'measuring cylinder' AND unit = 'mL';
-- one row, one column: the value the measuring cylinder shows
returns 5.6 mL
